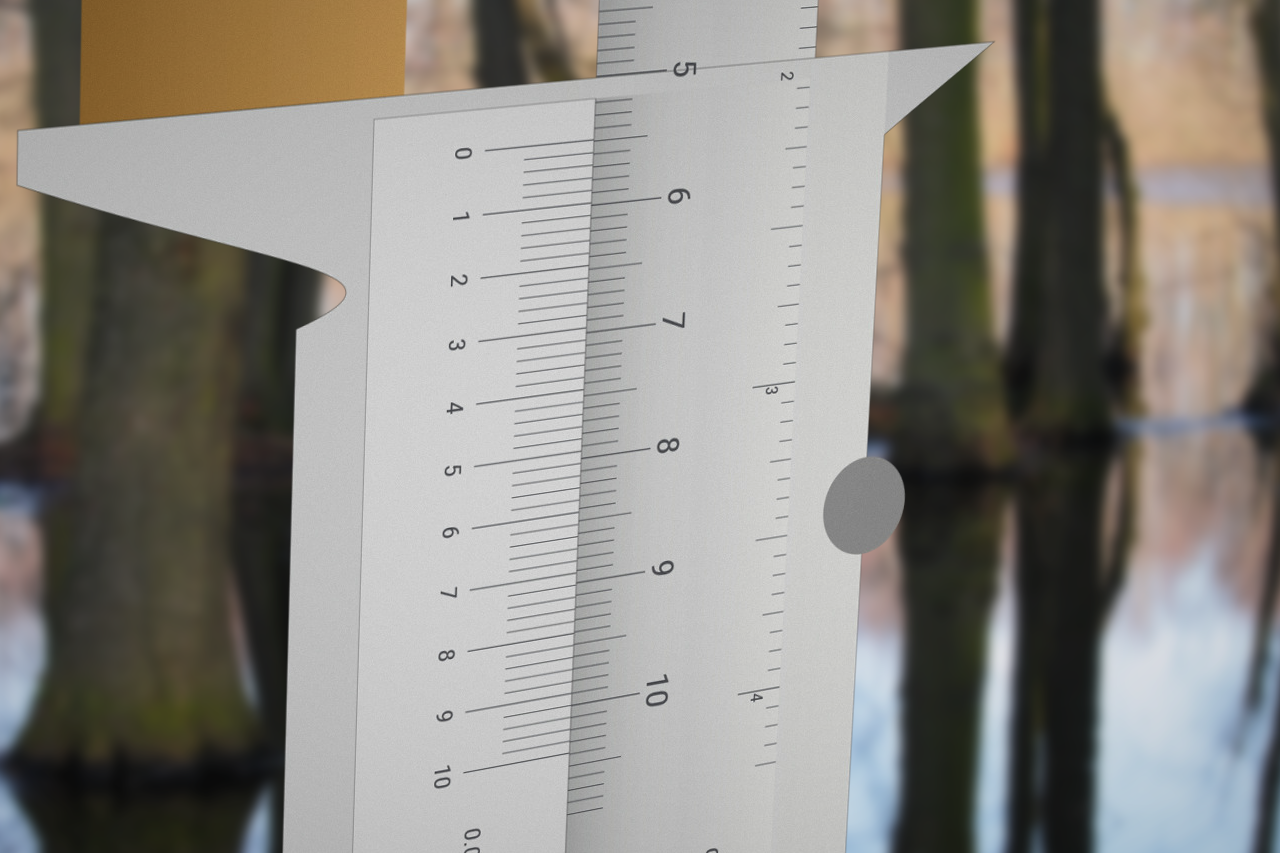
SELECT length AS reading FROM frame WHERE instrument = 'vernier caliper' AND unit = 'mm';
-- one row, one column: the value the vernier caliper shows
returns 54.9 mm
